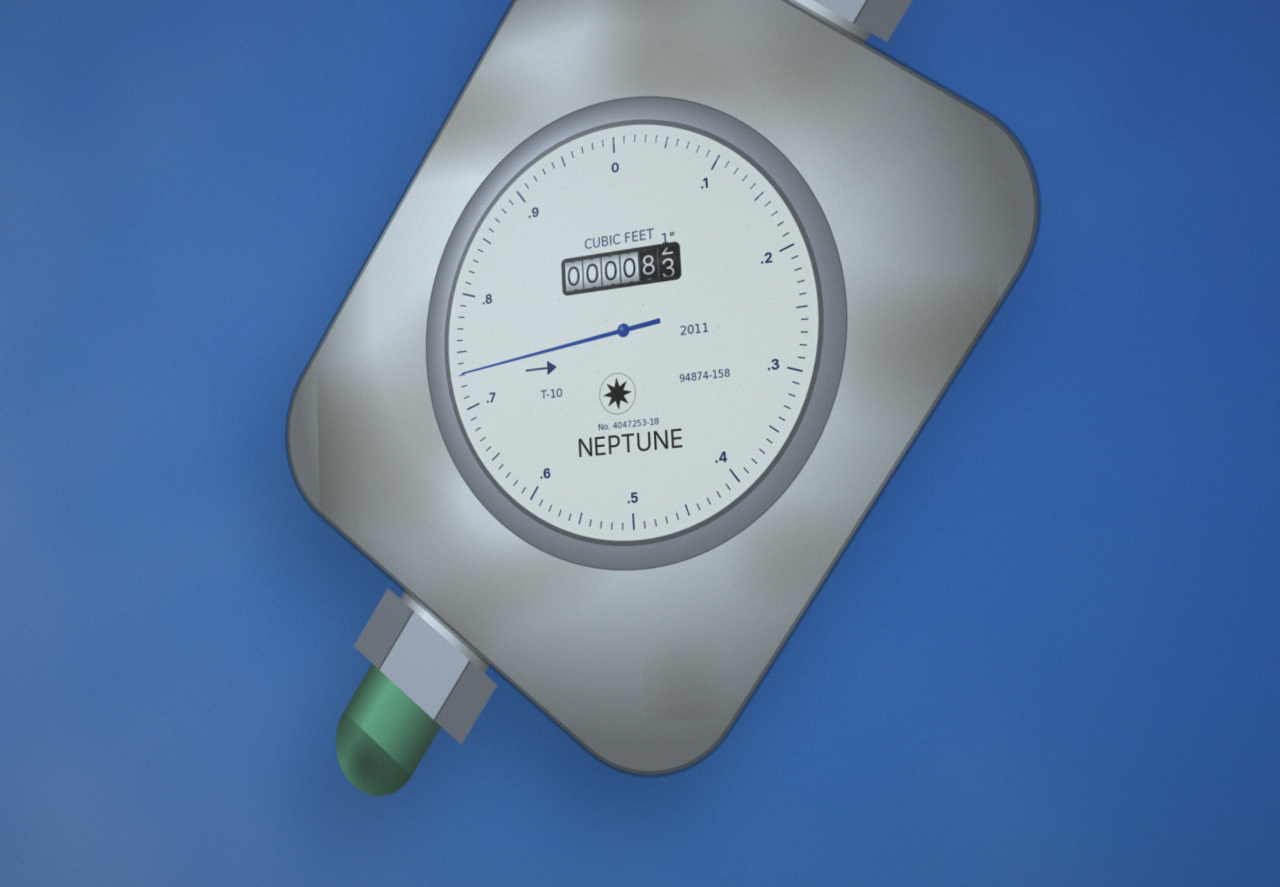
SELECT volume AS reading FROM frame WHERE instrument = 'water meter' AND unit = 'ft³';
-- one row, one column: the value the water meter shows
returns 82.73 ft³
